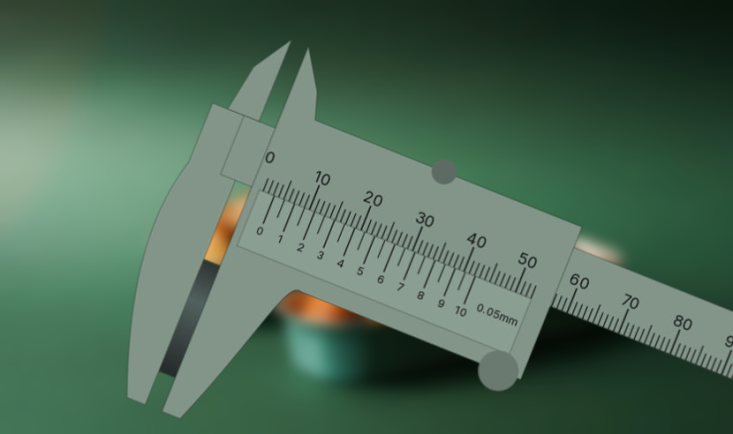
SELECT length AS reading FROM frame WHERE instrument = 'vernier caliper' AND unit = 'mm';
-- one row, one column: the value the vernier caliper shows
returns 3.2 mm
